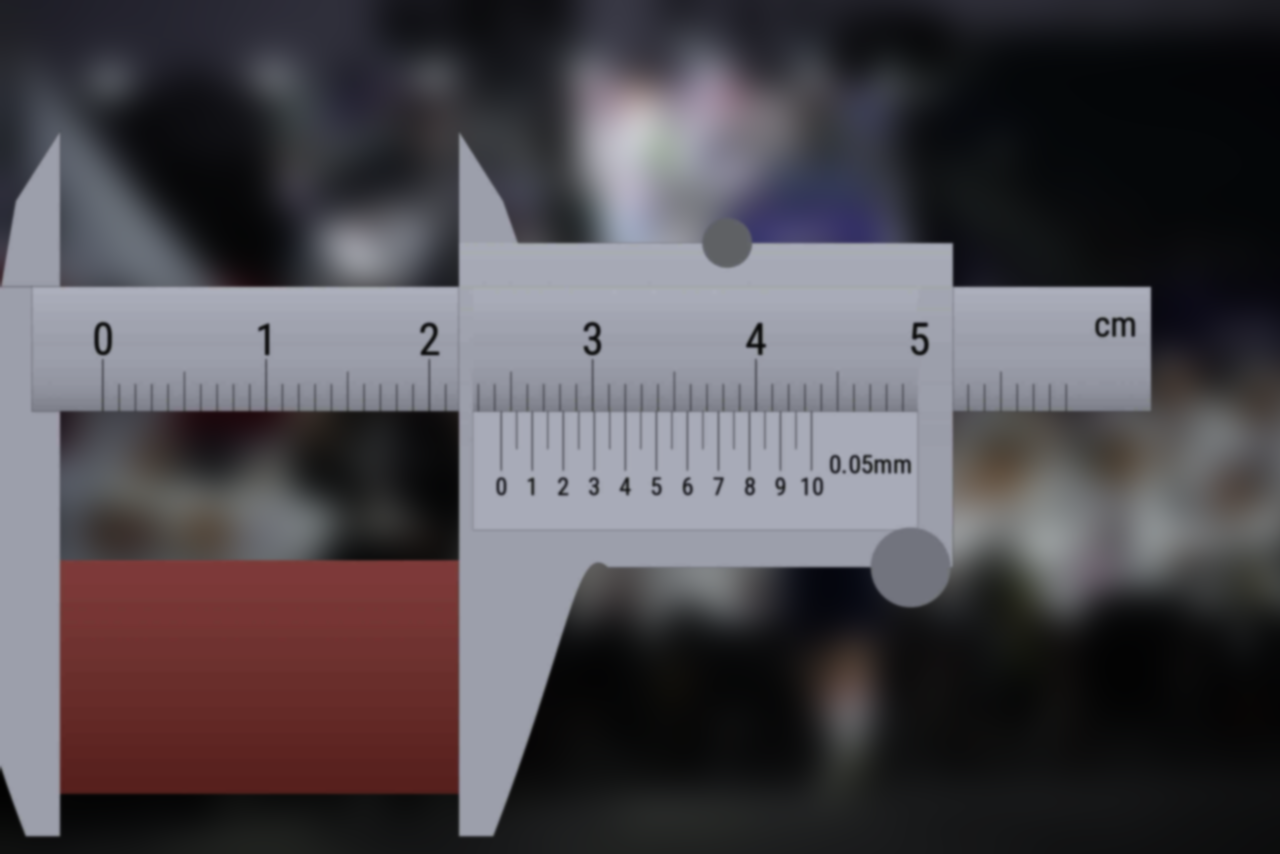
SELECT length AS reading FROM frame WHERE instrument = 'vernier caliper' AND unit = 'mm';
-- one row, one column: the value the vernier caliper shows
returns 24.4 mm
